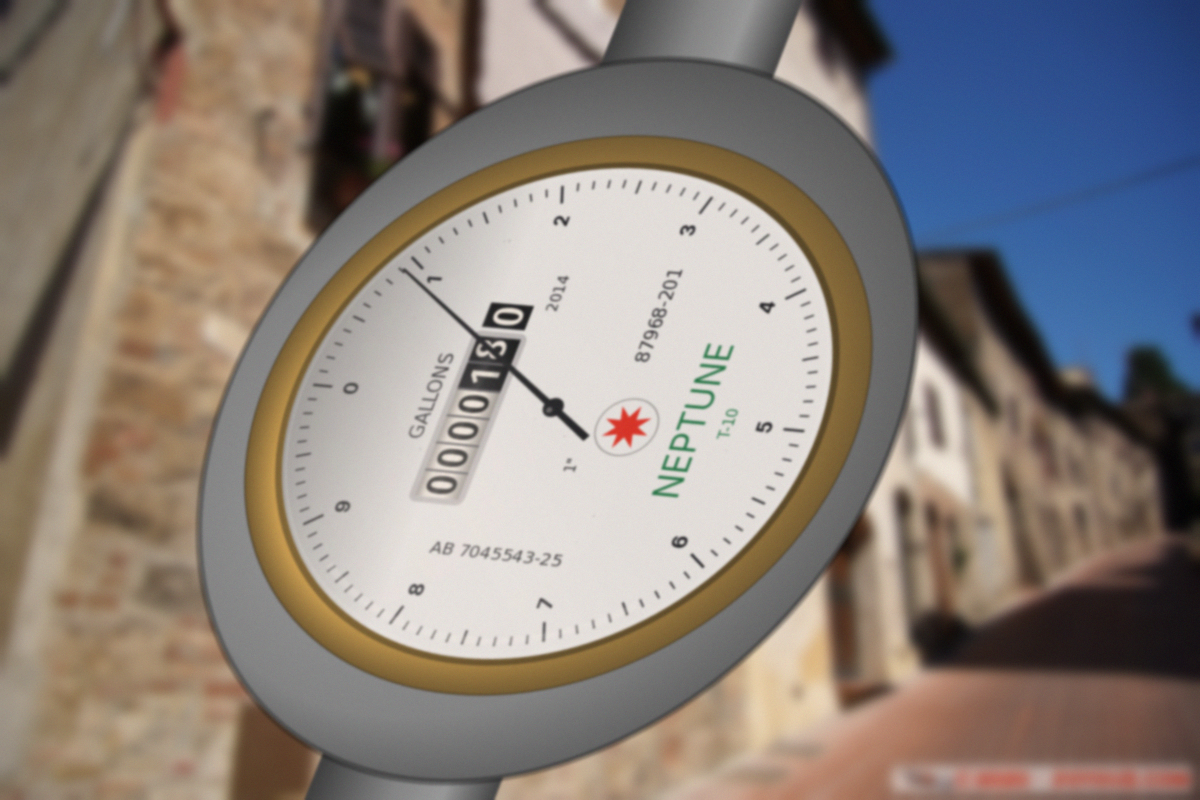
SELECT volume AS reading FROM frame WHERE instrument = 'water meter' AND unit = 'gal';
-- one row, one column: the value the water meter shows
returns 180.9 gal
